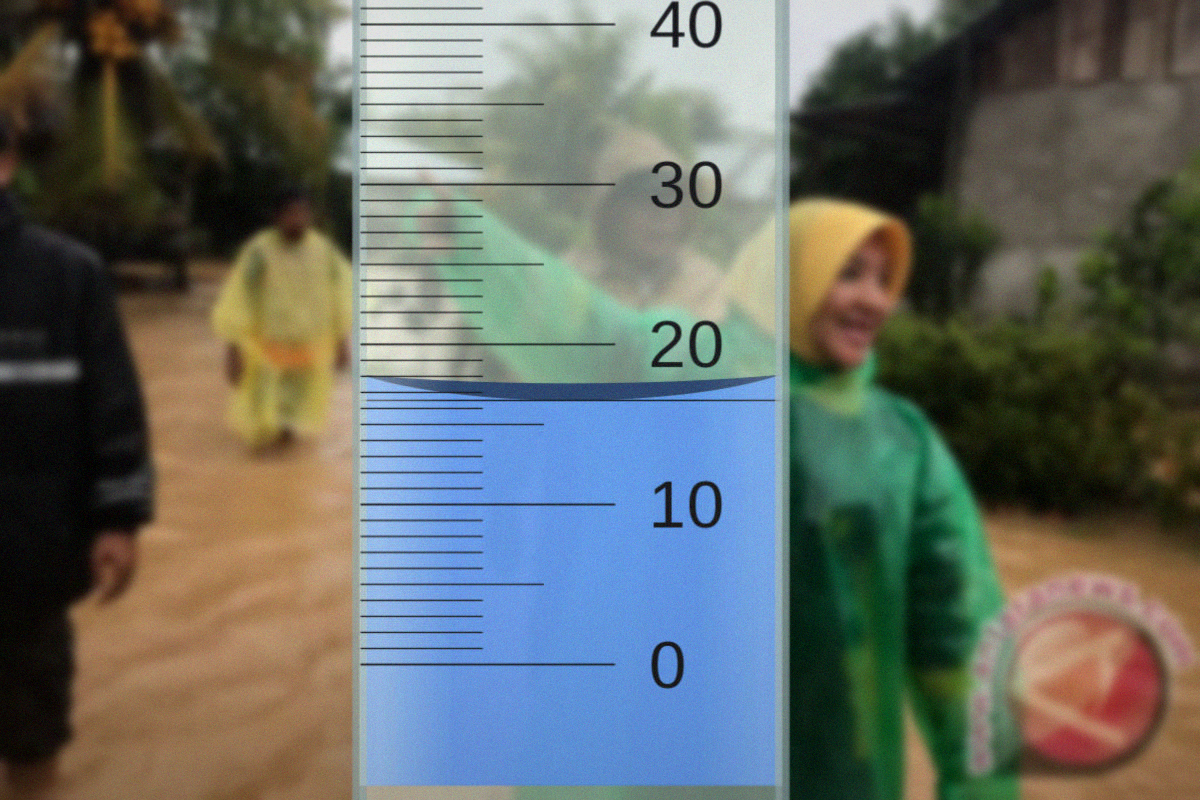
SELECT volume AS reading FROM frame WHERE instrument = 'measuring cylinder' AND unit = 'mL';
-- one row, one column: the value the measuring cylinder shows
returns 16.5 mL
